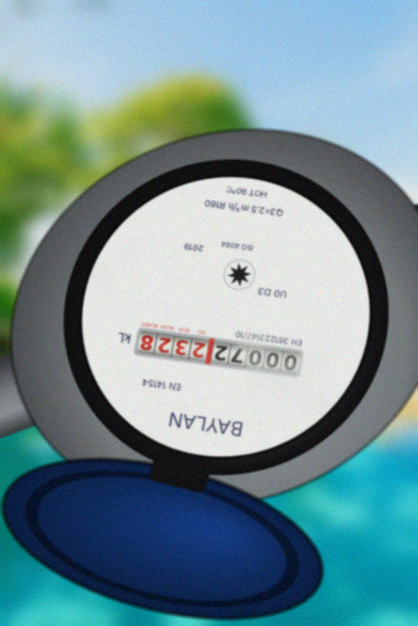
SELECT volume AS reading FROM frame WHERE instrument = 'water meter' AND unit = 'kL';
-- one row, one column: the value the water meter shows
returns 72.2328 kL
